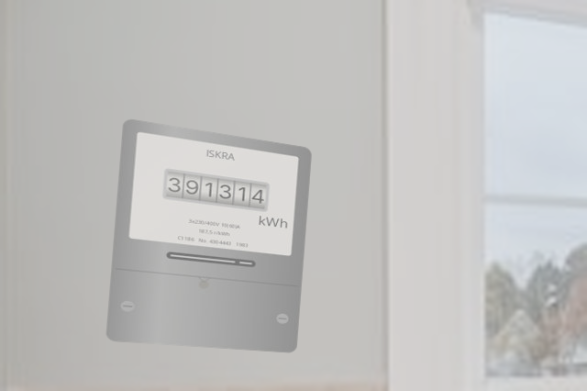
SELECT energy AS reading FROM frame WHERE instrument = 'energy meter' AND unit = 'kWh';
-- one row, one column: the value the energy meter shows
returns 391314 kWh
